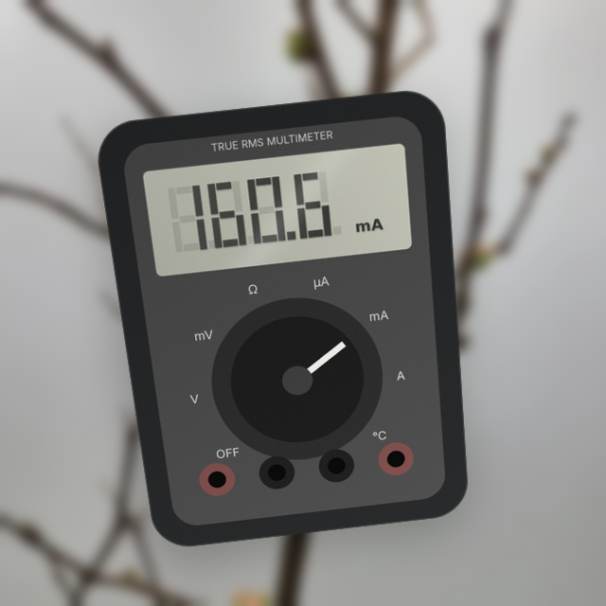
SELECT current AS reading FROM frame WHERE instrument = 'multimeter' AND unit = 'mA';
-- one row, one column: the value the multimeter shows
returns 160.6 mA
